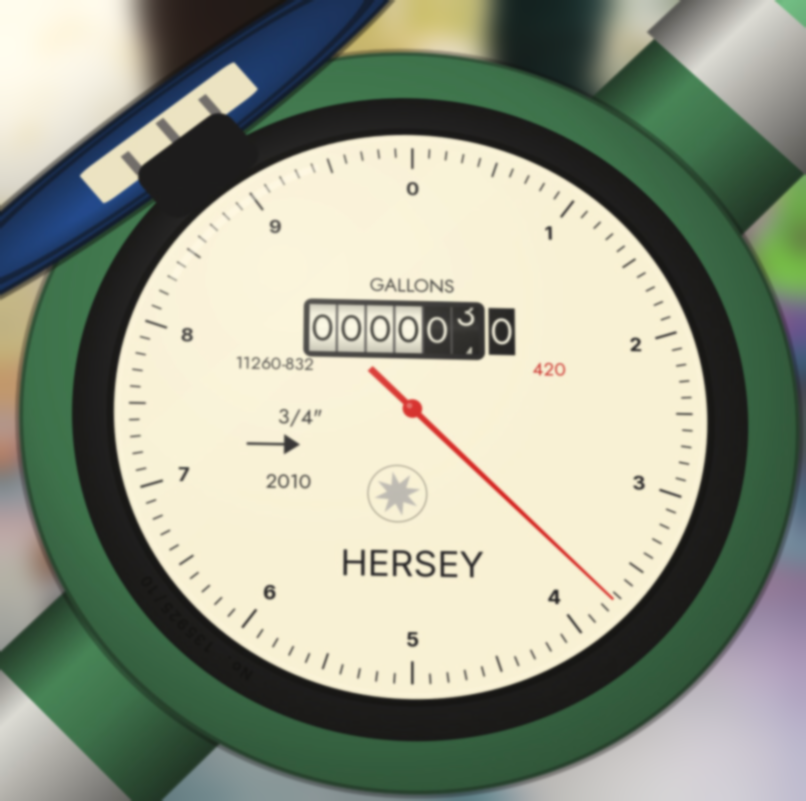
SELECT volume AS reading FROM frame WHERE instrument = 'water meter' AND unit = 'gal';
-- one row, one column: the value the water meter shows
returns 33.7 gal
